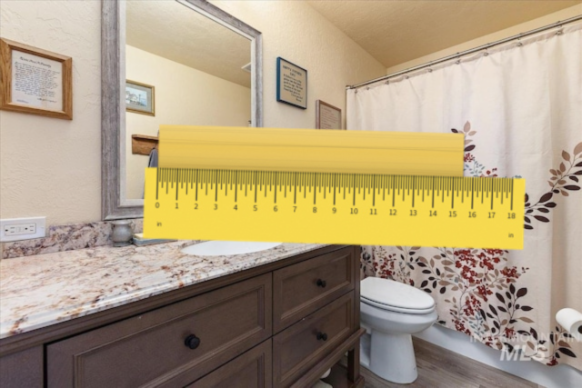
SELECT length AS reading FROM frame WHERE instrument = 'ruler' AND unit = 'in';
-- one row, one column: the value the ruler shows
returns 15.5 in
